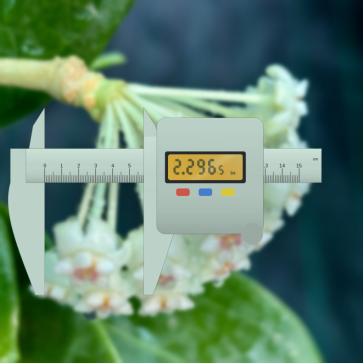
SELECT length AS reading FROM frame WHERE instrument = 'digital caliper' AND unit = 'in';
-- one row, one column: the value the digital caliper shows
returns 2.2965 in
